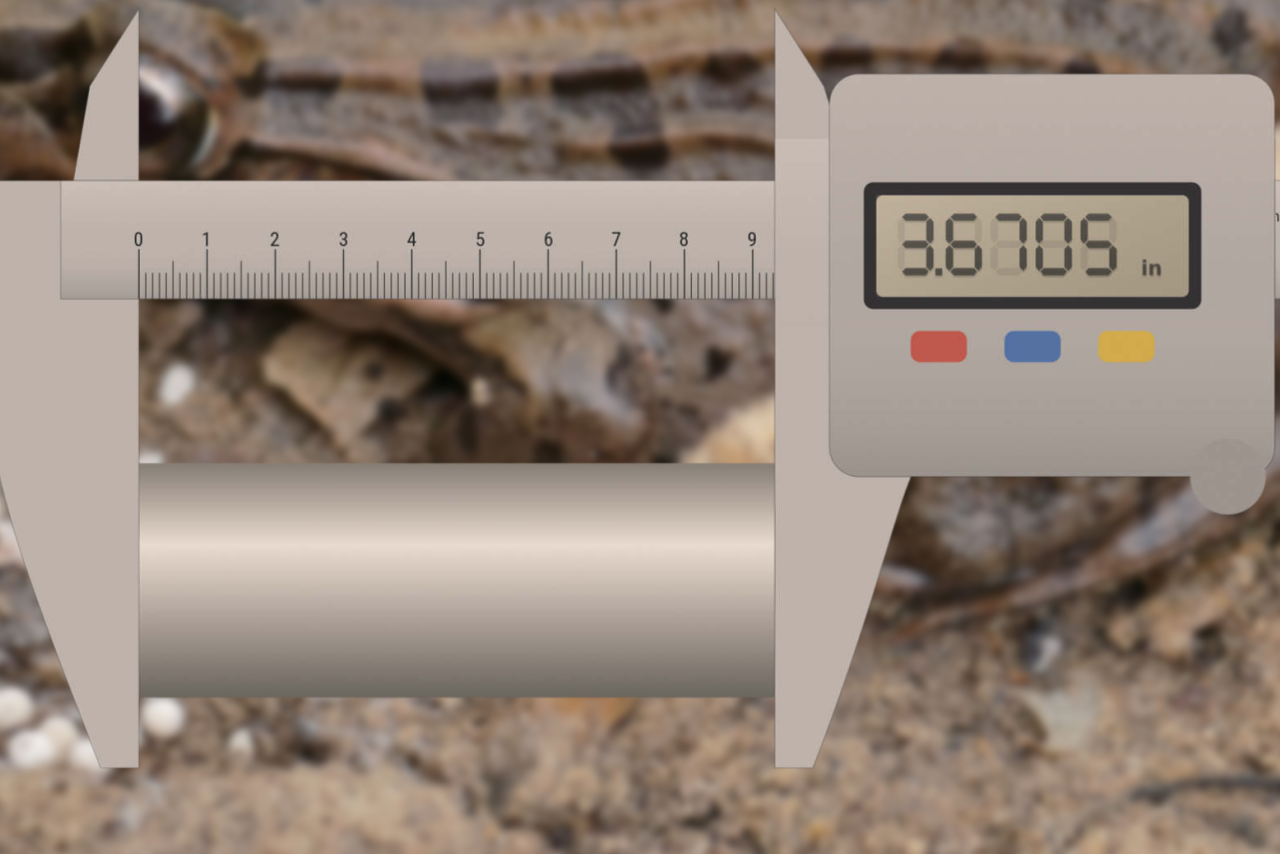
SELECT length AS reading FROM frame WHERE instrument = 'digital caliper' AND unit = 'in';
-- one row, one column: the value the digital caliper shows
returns 3.6705 in
